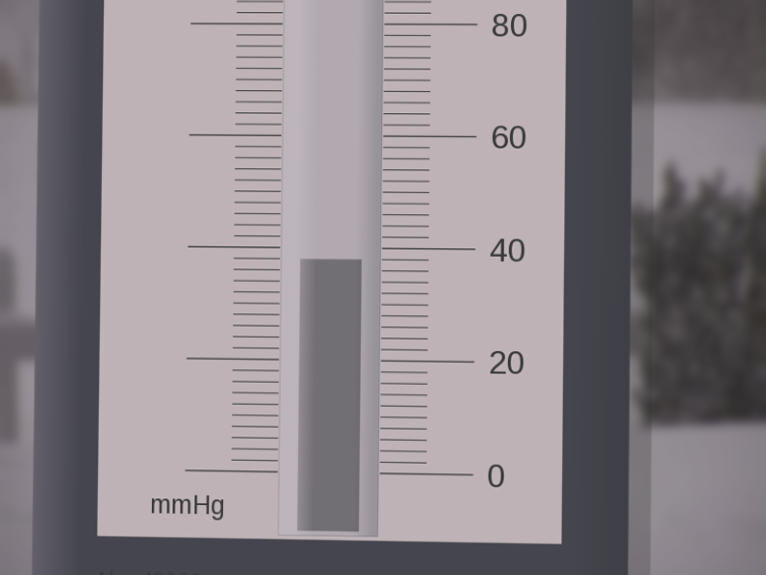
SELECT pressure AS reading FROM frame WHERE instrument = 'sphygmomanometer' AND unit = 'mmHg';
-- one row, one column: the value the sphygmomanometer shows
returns 38 mmHg
